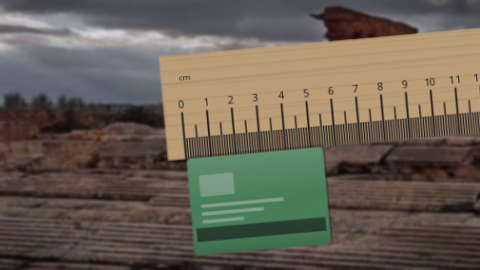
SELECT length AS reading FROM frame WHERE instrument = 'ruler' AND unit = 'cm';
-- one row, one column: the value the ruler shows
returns 5.5 cm
